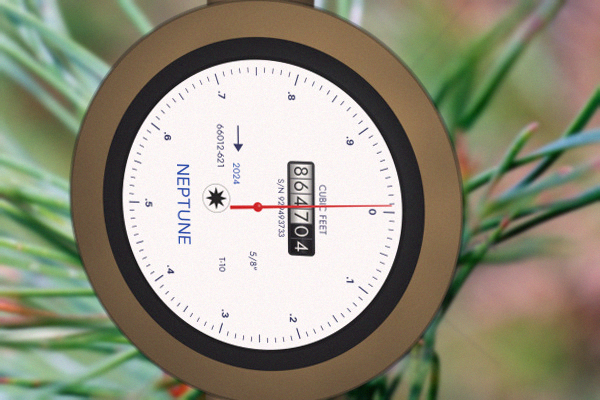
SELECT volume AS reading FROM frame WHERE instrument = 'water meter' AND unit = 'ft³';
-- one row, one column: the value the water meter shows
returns 864703.99 ft³
